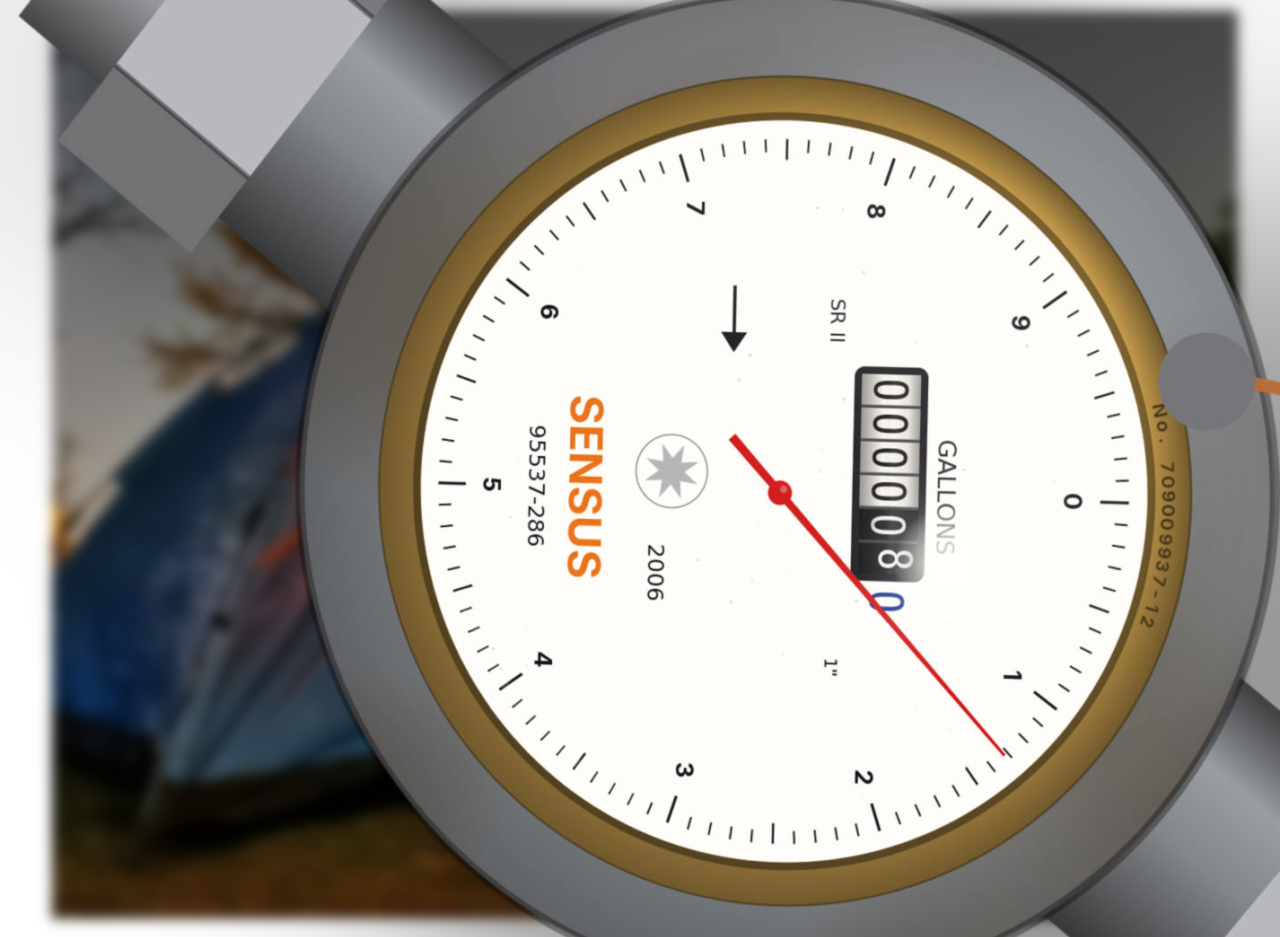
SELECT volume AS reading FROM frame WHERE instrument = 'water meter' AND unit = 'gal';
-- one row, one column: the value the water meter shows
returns 81.3 gal
